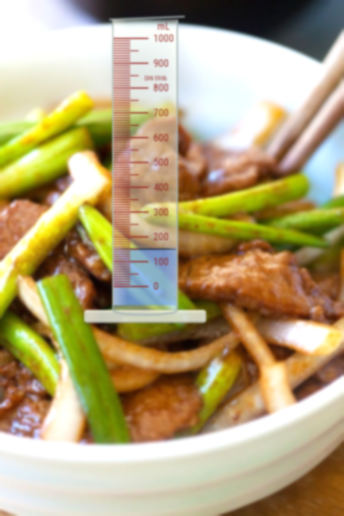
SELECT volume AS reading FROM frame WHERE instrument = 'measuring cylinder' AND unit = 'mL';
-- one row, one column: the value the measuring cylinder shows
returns 150 mL
